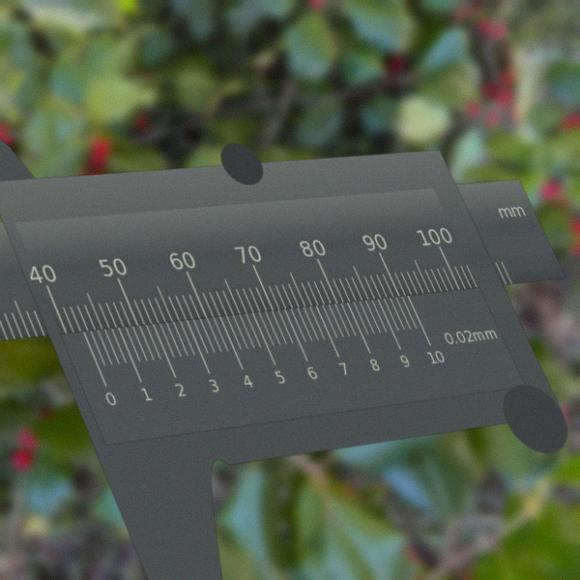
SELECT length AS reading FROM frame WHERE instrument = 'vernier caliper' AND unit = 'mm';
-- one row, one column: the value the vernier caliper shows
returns 42.4 mm
